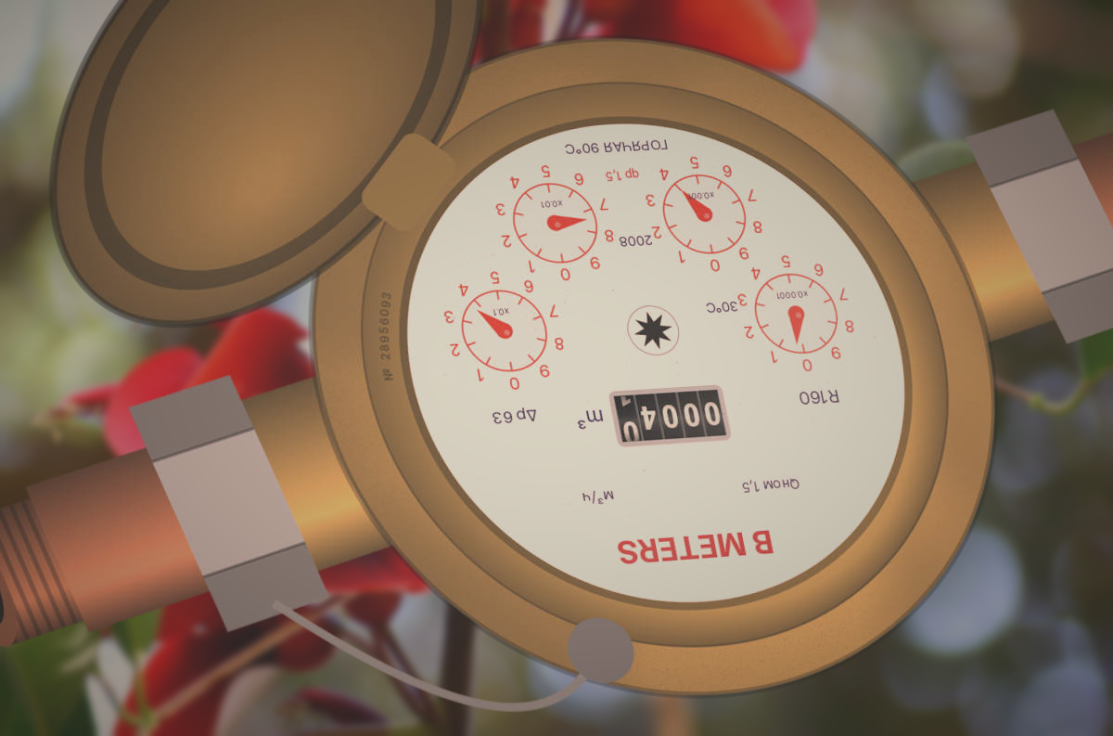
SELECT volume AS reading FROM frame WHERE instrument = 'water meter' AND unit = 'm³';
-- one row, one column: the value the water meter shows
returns 40.3740 m³
